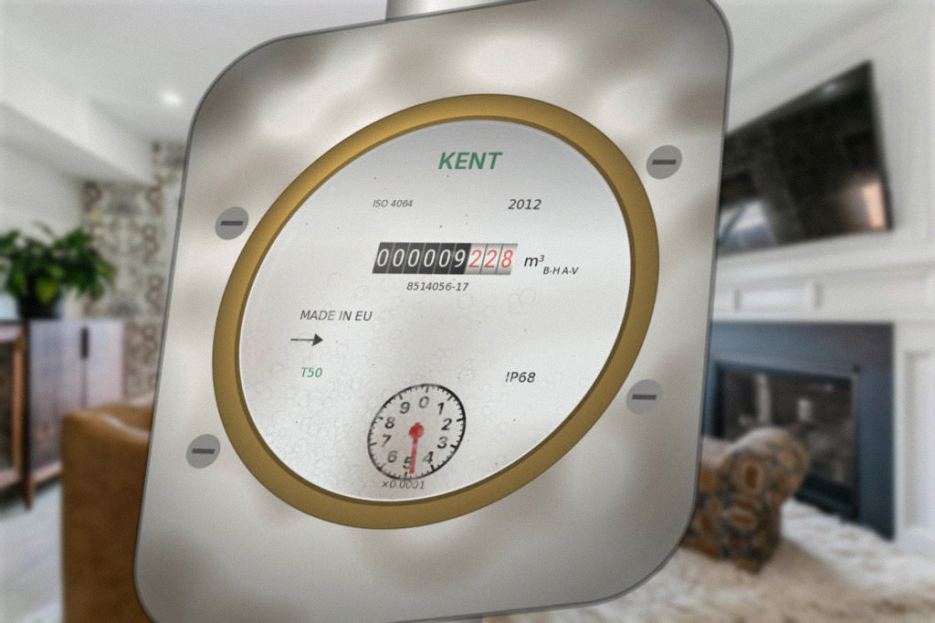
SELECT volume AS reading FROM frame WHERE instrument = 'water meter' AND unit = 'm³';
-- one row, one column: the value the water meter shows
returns 9.2284 m³
